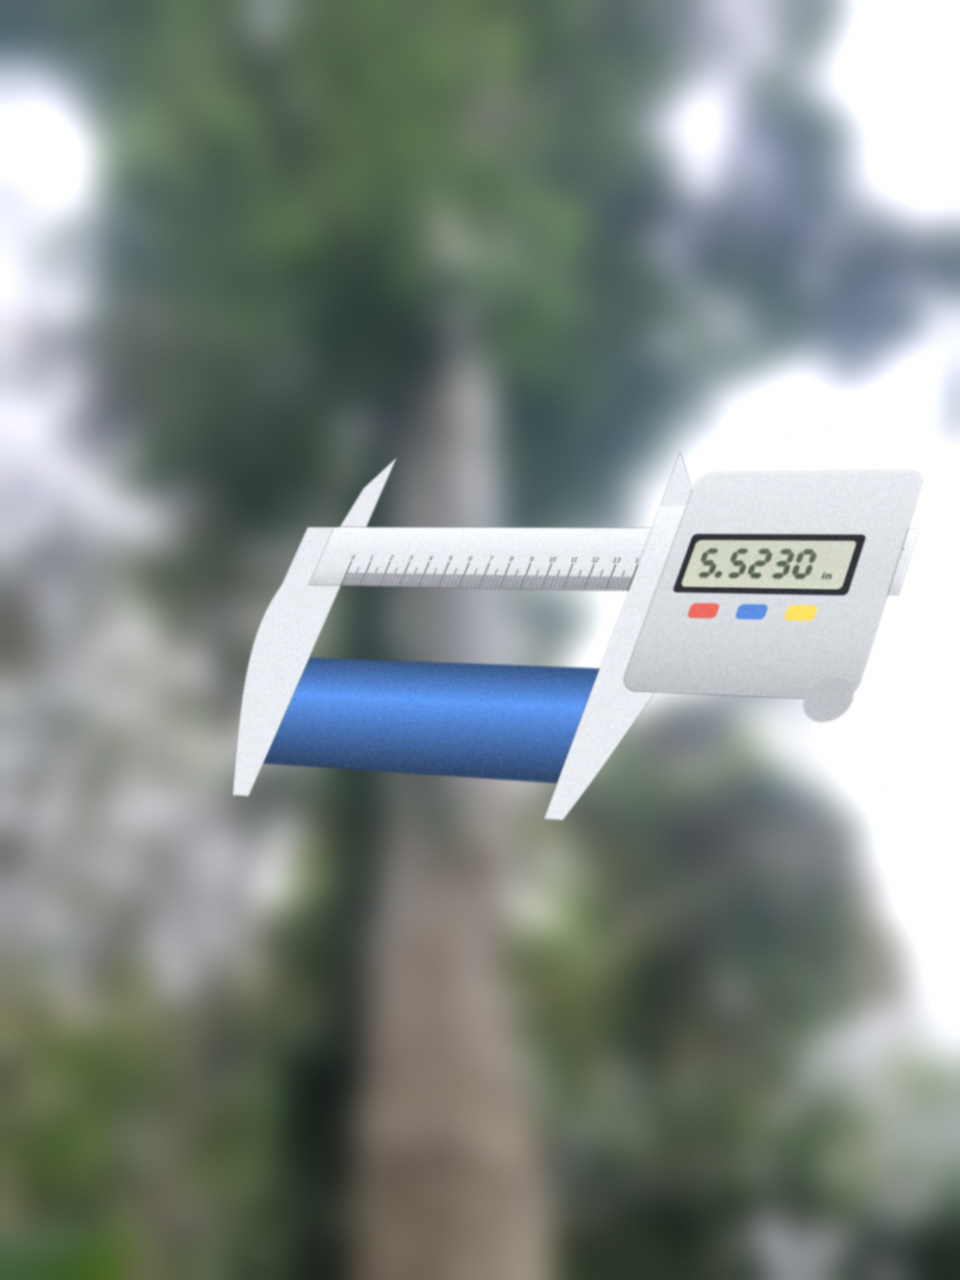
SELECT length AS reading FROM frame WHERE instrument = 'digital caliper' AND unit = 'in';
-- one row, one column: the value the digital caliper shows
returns 5.5230 in
